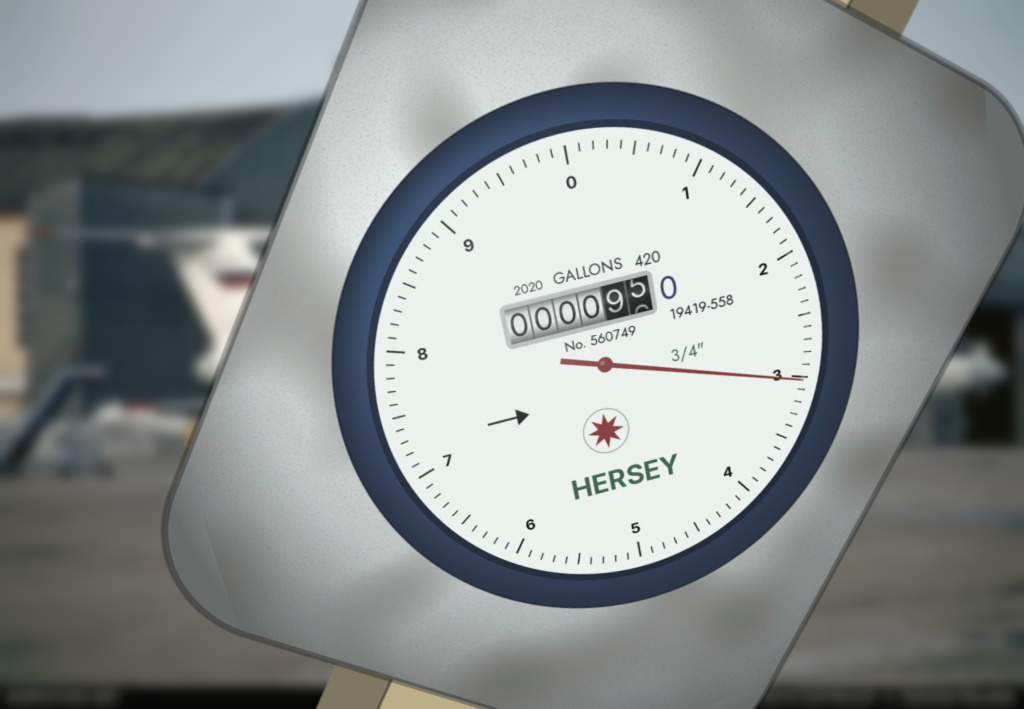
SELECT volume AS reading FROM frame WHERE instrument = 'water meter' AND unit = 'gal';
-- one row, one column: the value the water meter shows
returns 953.0 gal
